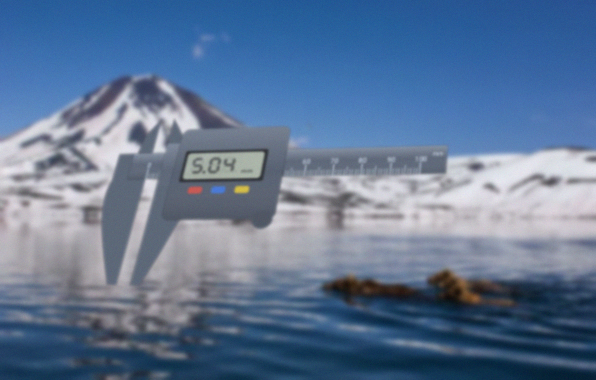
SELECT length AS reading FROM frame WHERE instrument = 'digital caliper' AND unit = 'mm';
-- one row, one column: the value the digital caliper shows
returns 5.04 mm
